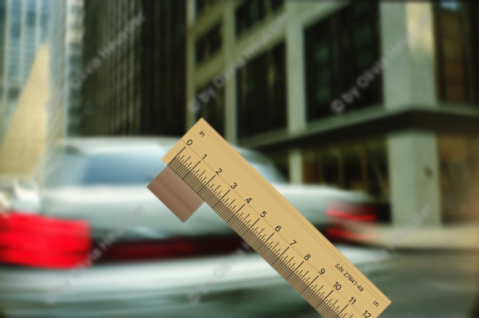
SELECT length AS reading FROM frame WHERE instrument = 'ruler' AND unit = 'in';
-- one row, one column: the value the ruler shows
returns 2.5 in
